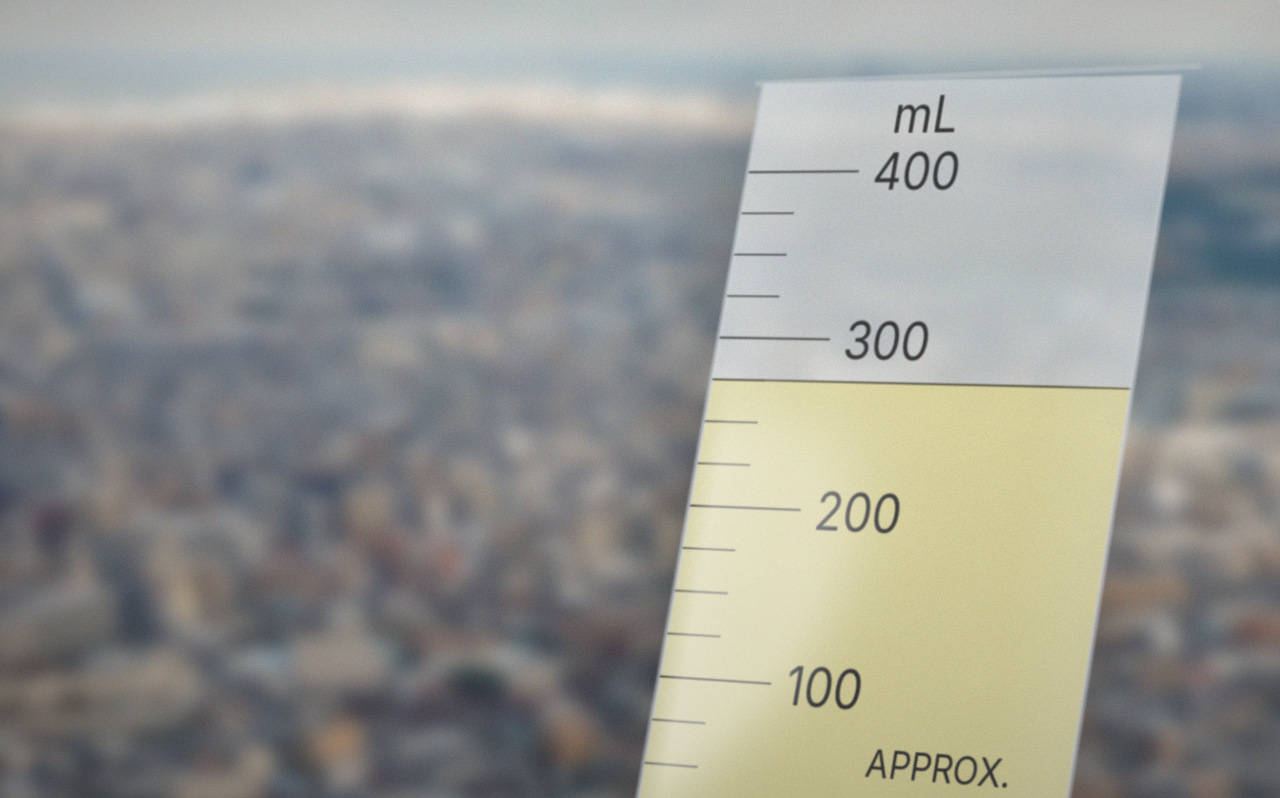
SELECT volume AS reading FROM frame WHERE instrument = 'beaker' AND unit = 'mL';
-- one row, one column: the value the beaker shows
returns 275 mL
